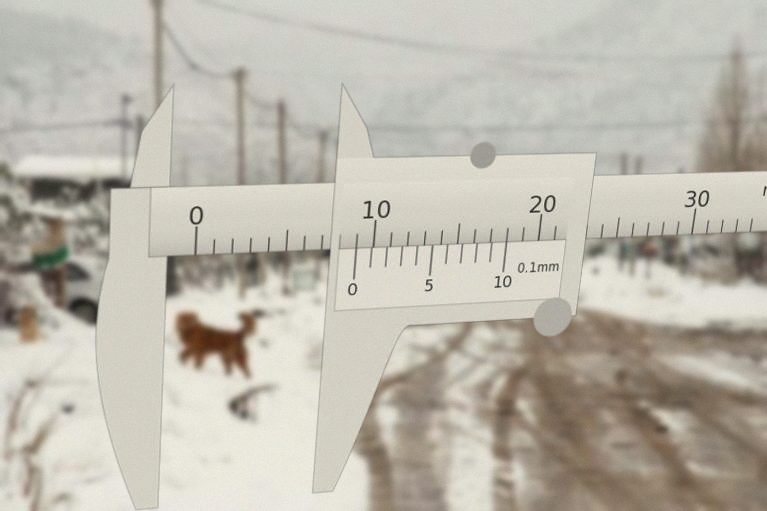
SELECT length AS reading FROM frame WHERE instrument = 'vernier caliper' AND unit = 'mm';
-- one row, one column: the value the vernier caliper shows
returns 9.0 mm
